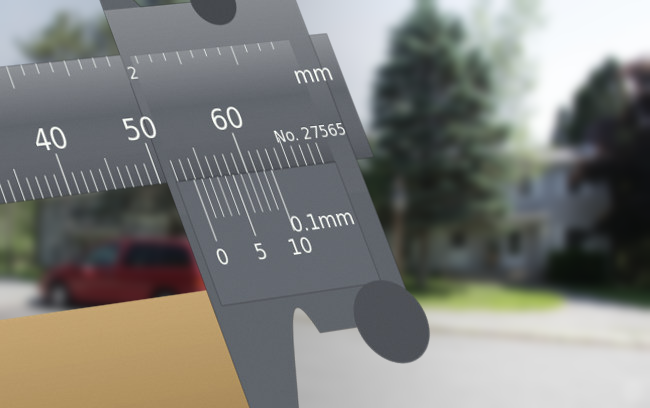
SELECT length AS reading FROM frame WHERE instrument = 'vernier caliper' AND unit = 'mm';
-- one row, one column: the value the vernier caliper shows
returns 53.8 mm
